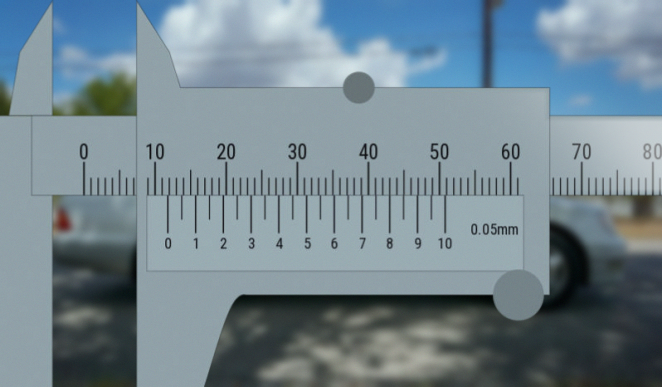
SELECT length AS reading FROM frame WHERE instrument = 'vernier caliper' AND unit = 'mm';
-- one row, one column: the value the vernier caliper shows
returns 11.8 mm
